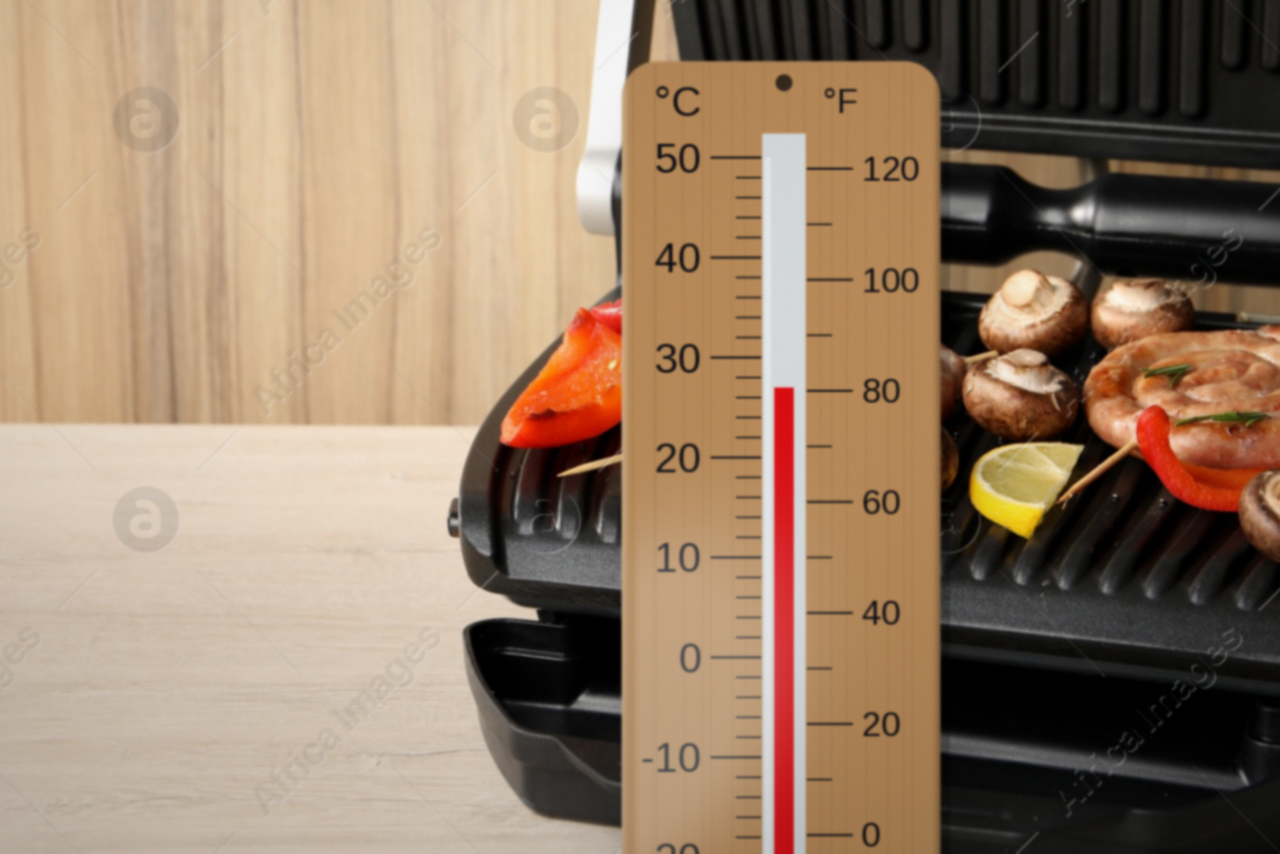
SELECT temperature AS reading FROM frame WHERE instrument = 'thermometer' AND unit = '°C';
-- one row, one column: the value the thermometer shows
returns 27 °C
